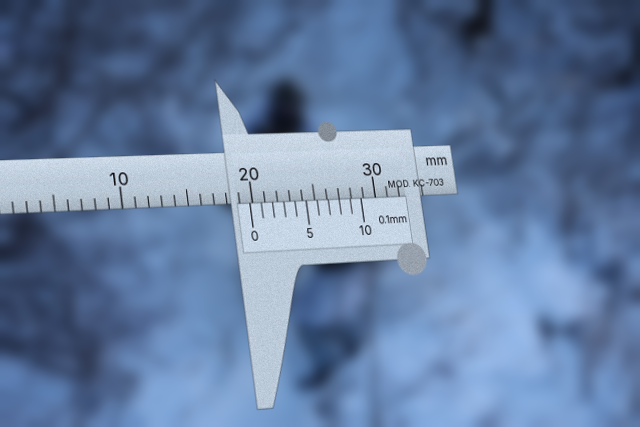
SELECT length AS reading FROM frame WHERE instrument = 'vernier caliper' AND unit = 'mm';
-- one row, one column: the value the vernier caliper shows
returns 19.8 mm
